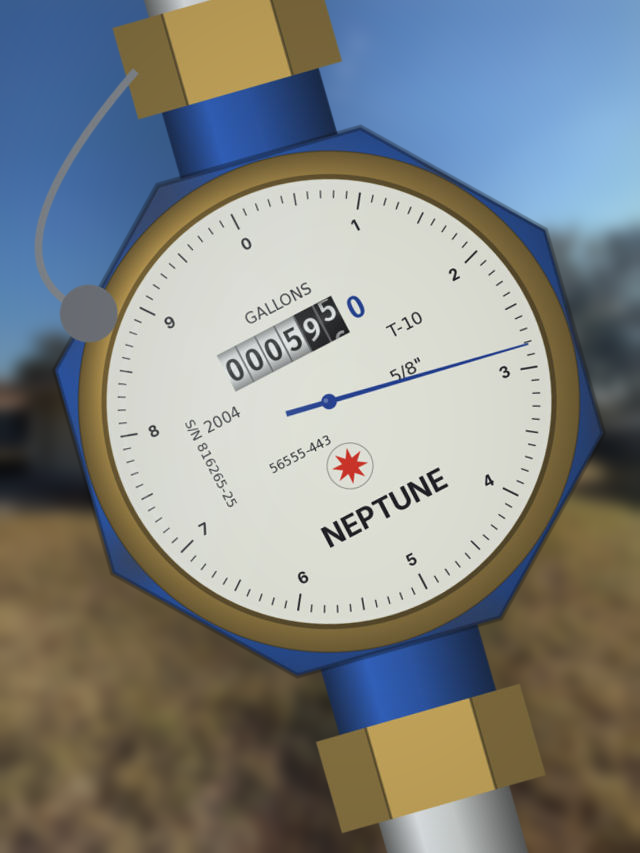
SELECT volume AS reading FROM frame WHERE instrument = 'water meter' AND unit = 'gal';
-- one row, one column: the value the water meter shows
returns 5952.8 gal
